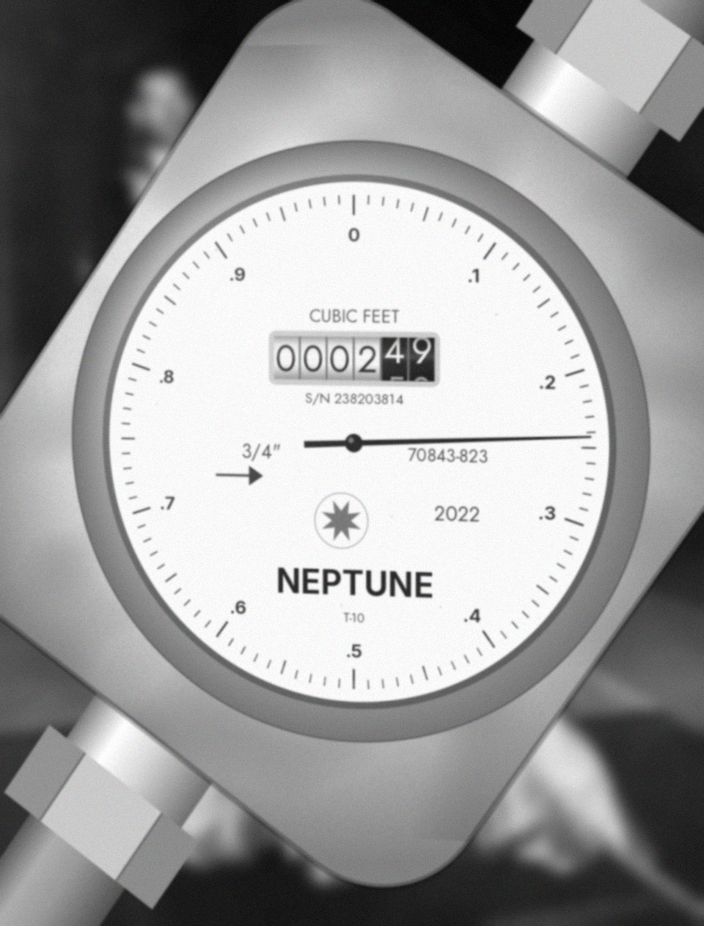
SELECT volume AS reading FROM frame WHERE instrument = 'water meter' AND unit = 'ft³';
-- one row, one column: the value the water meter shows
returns 249.24 ft³
